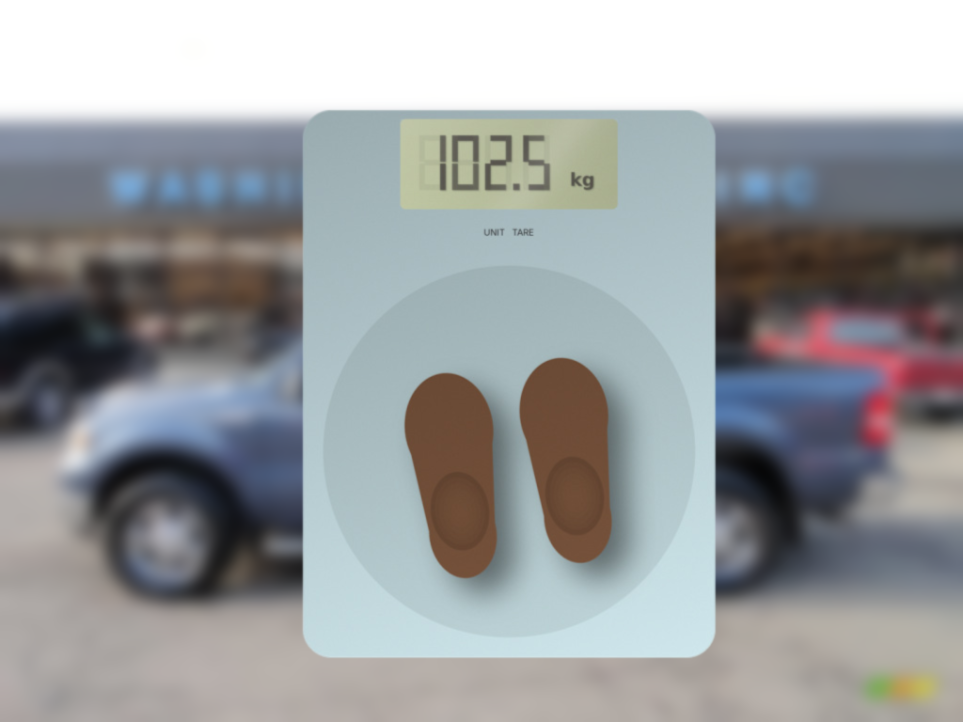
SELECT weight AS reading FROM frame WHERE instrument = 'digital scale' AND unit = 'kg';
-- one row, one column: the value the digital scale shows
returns 102.5 kg
